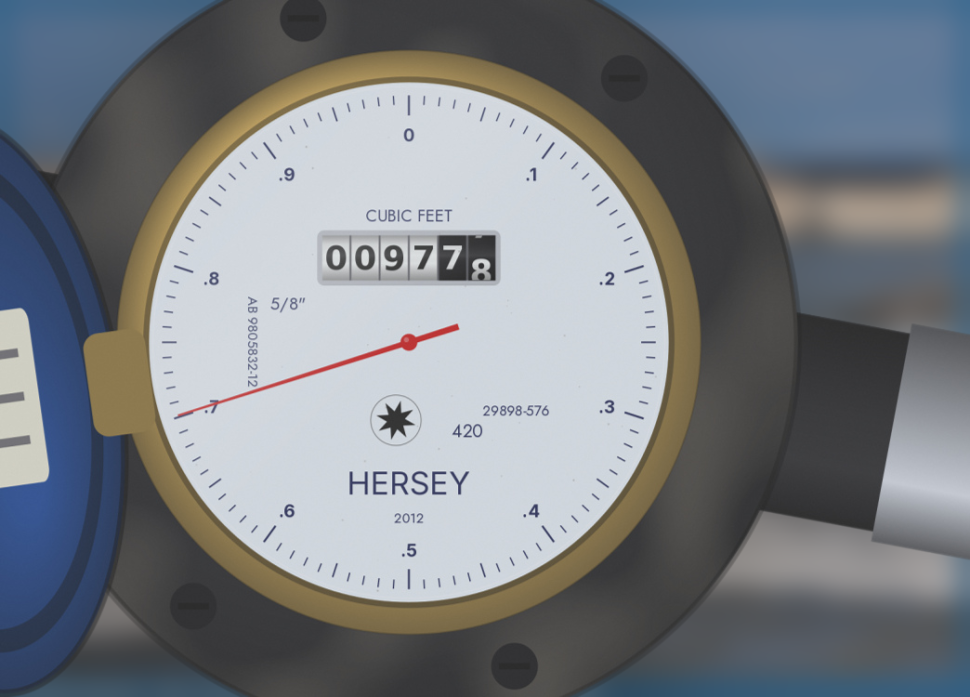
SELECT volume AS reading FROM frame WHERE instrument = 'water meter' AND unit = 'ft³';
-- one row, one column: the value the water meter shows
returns 9777.70 ft³
